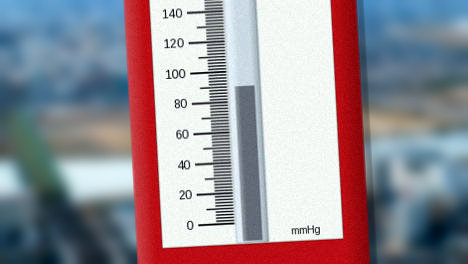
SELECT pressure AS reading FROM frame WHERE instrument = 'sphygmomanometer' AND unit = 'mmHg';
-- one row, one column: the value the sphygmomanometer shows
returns 90 mmHg
